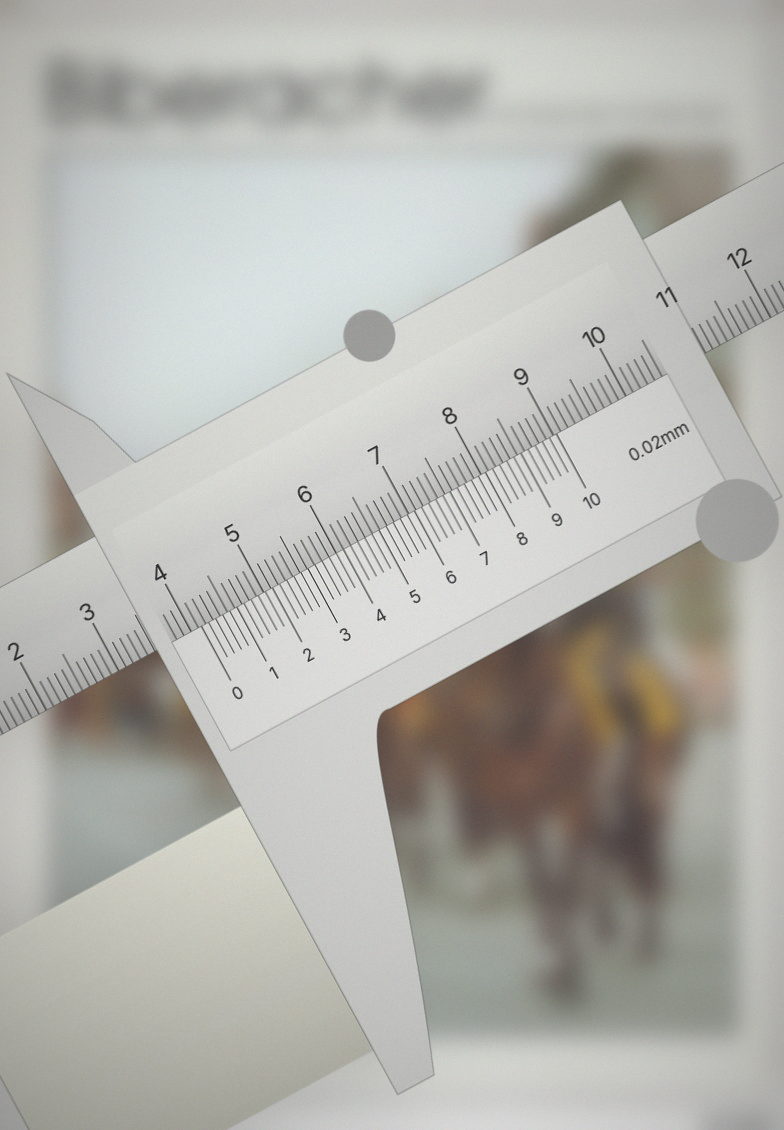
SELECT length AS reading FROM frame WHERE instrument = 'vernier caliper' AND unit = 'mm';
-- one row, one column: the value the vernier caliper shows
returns 41.4 mm
